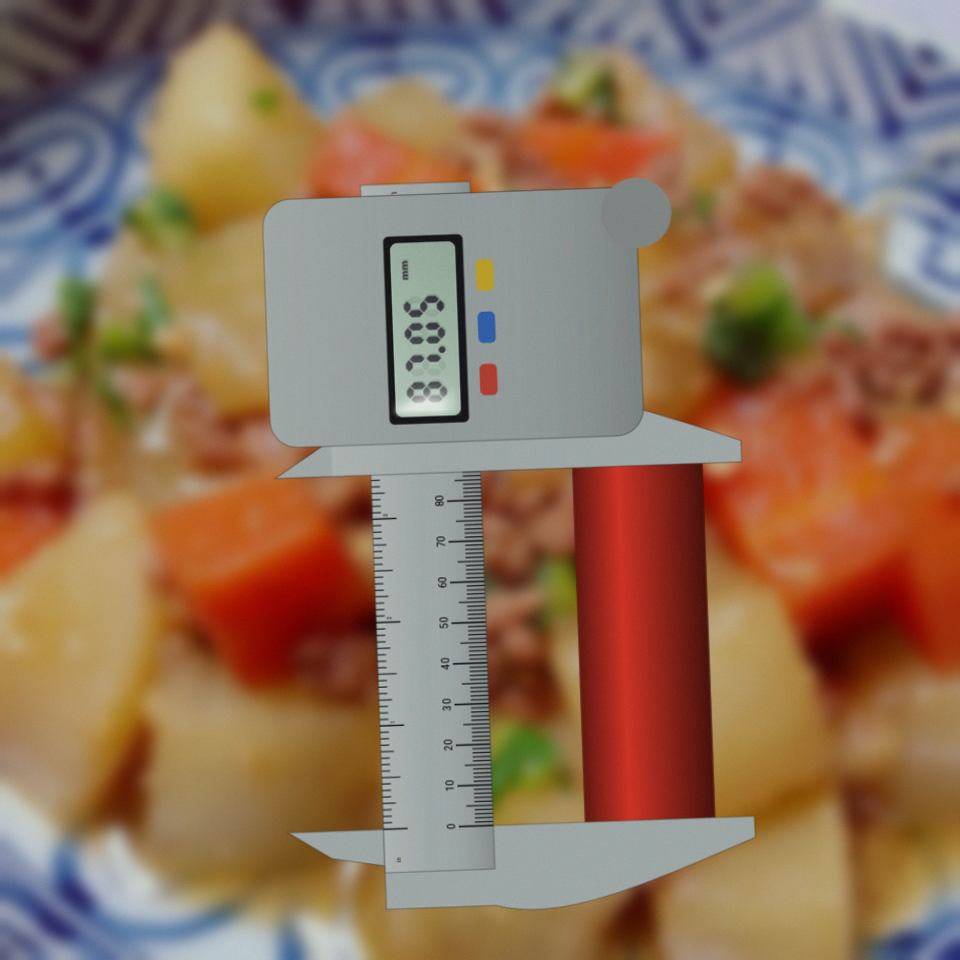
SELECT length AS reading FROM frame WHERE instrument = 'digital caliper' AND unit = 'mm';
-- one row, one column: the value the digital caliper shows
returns 87.05 mm
